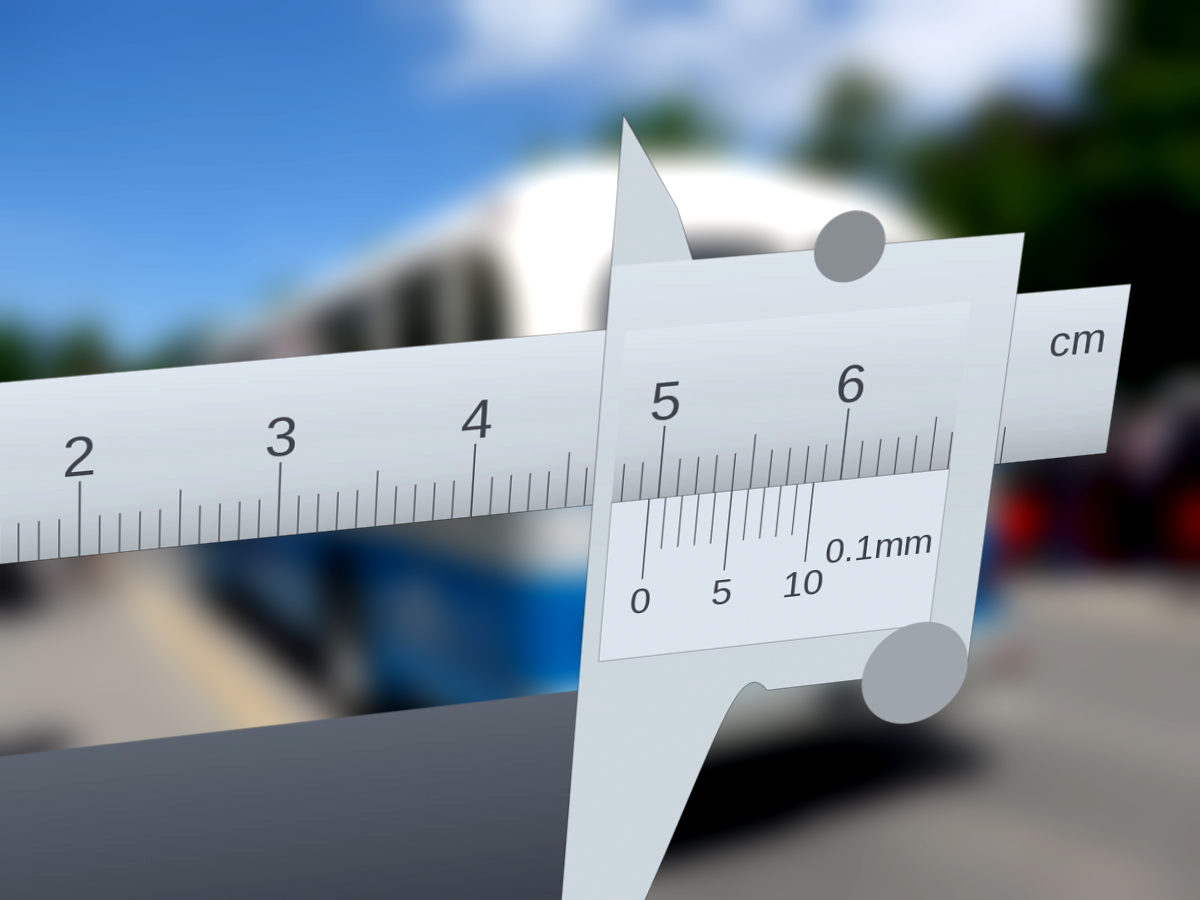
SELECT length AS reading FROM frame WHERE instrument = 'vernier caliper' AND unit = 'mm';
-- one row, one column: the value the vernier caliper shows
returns 49.5 mm
